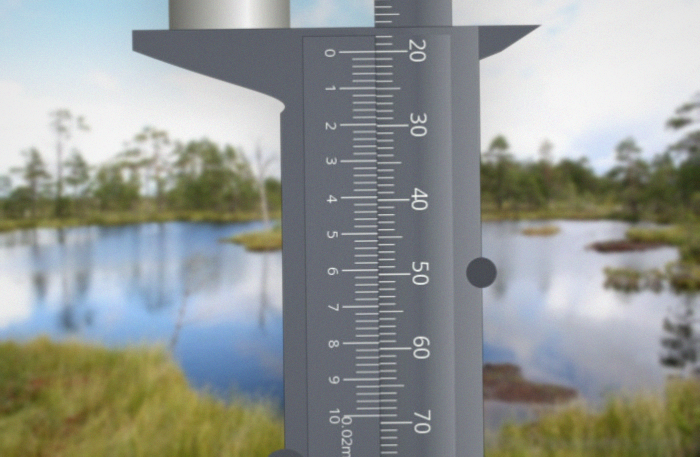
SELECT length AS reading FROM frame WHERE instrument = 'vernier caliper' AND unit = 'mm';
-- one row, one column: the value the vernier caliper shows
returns 20.0 mm
